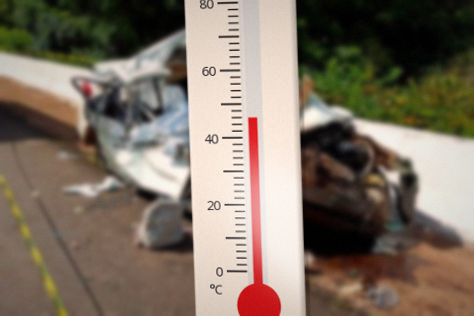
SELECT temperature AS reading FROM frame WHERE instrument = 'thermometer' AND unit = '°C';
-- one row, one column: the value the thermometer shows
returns 46 °C
